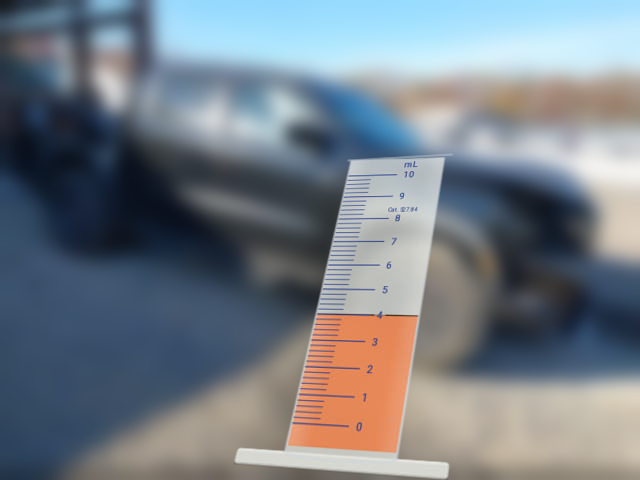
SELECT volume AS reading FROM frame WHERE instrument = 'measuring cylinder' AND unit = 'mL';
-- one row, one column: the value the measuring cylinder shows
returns 4 mL
